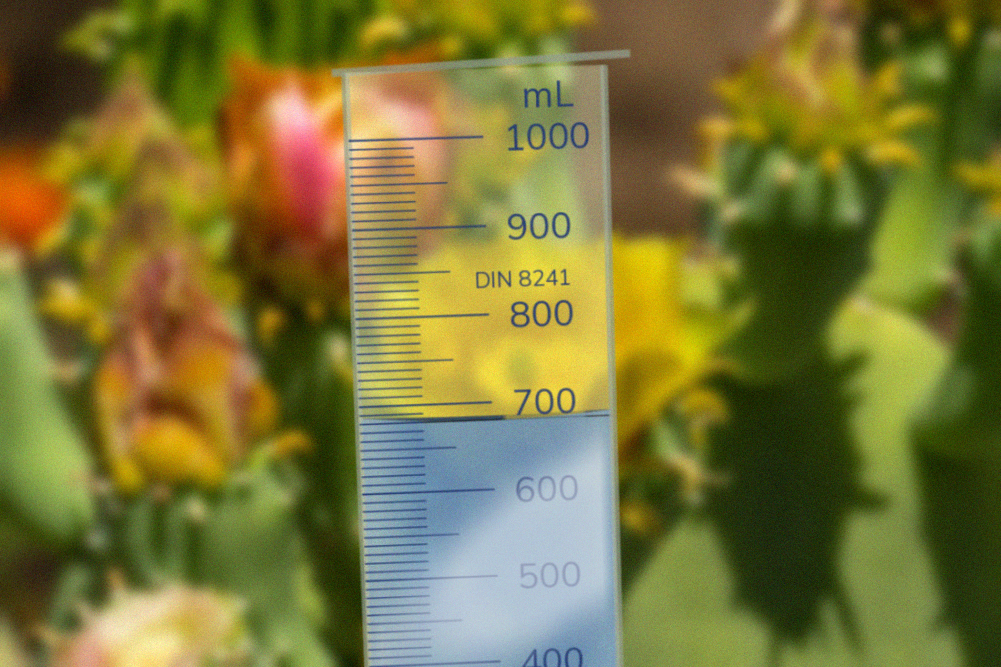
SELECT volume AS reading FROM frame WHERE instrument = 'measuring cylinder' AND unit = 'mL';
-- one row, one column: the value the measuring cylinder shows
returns 680 mL
